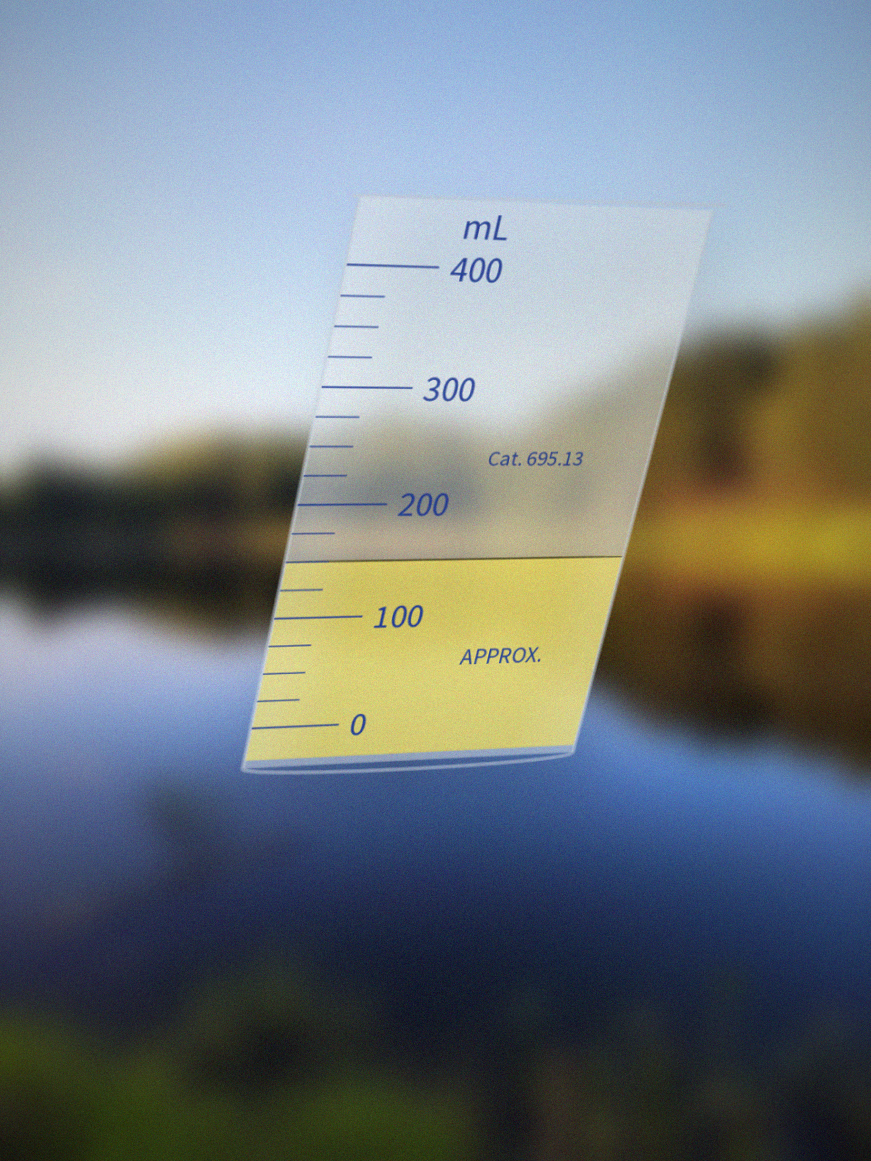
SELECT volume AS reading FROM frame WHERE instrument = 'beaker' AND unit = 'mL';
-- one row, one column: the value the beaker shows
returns 150 mL
